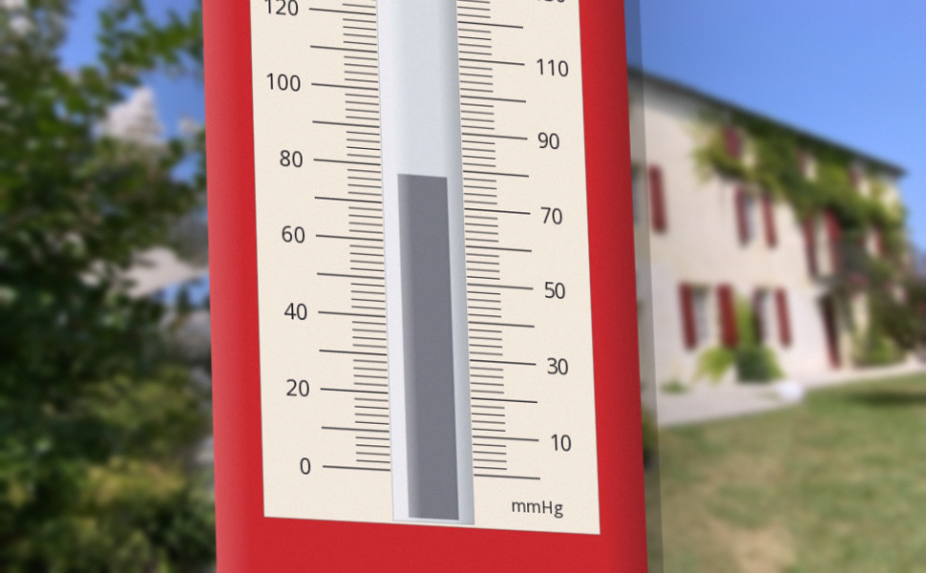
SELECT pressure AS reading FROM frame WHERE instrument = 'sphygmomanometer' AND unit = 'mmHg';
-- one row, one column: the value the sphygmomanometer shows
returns 78 mmHg
